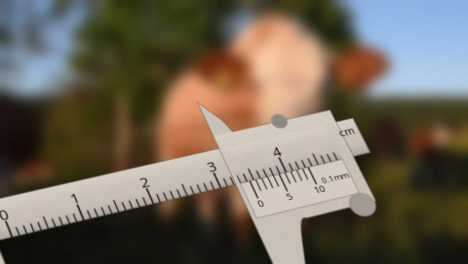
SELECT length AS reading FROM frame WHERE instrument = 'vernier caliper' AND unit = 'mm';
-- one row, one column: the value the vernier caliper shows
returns 34.4 mm
